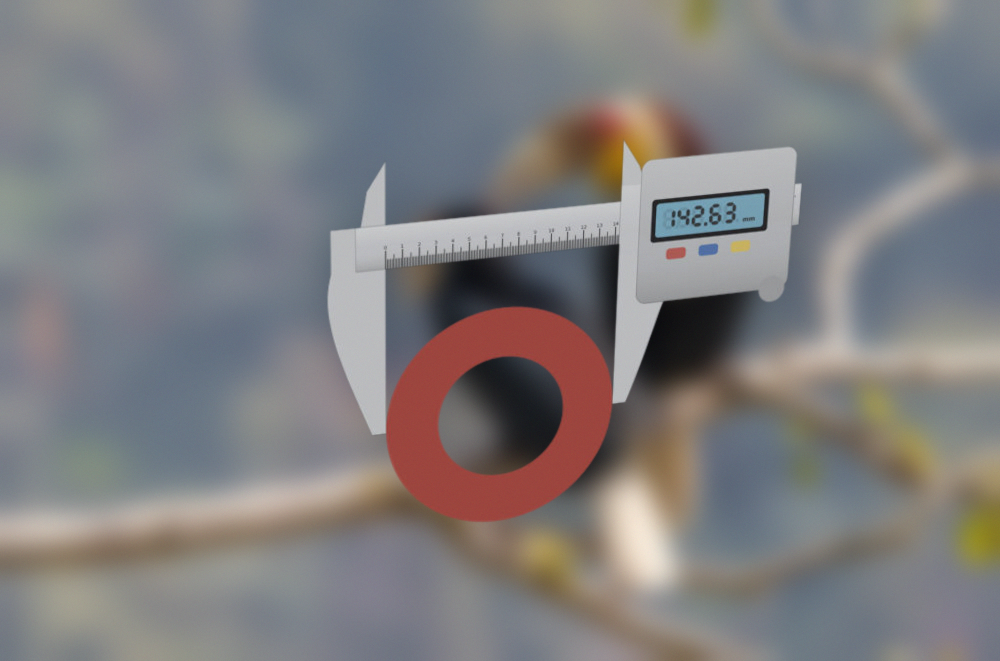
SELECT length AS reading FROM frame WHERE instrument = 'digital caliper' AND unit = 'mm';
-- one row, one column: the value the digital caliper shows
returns 142.63 mm
